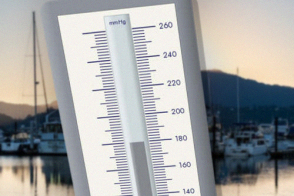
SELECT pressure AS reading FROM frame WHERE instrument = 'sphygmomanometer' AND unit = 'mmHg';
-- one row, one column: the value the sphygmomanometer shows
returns 180 mmHg
